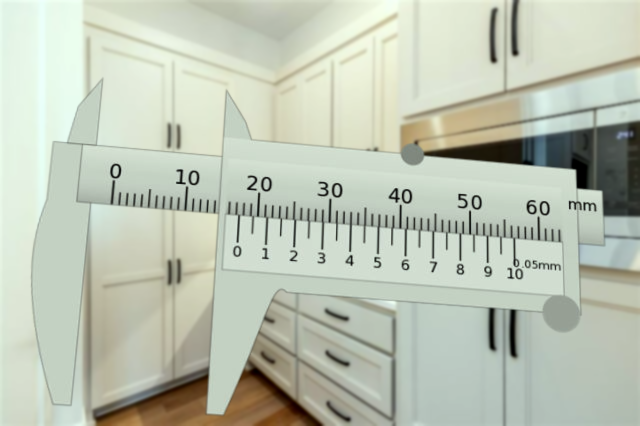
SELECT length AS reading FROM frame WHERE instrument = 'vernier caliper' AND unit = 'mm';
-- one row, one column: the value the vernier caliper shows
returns 17.4 mm
